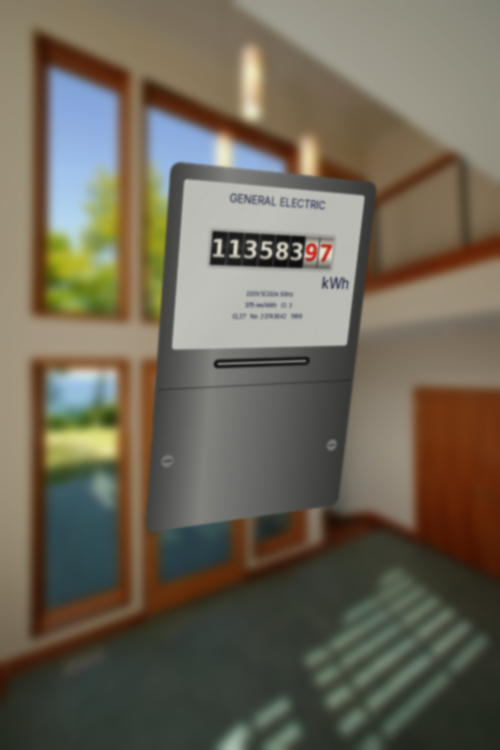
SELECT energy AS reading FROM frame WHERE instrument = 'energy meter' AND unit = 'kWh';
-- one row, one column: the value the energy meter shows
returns 113583.97 kWh
